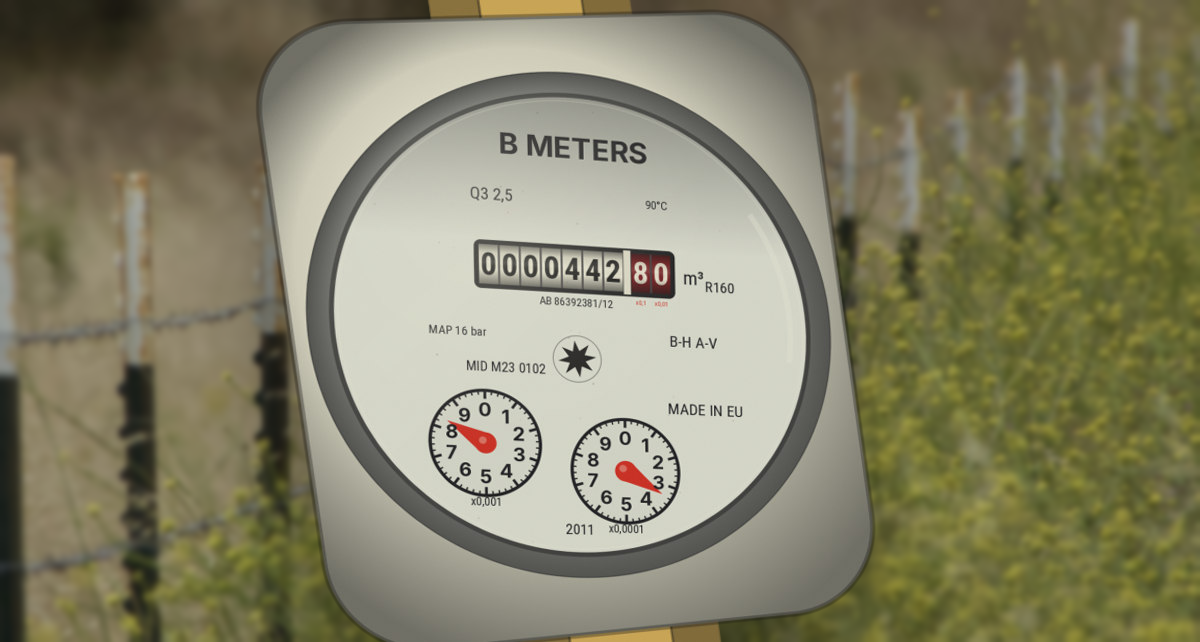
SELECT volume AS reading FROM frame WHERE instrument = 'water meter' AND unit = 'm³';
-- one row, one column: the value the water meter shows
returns 442.8083 m³
